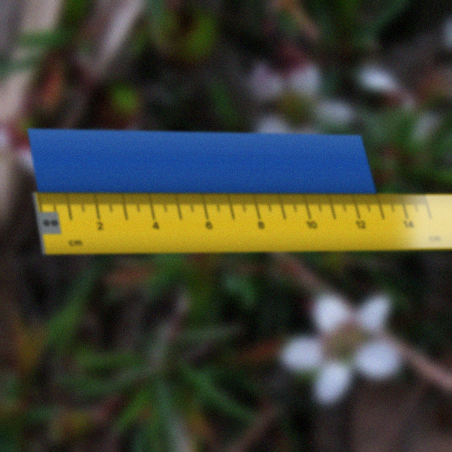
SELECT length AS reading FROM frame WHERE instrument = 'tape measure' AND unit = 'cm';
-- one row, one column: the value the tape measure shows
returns 13 cm
